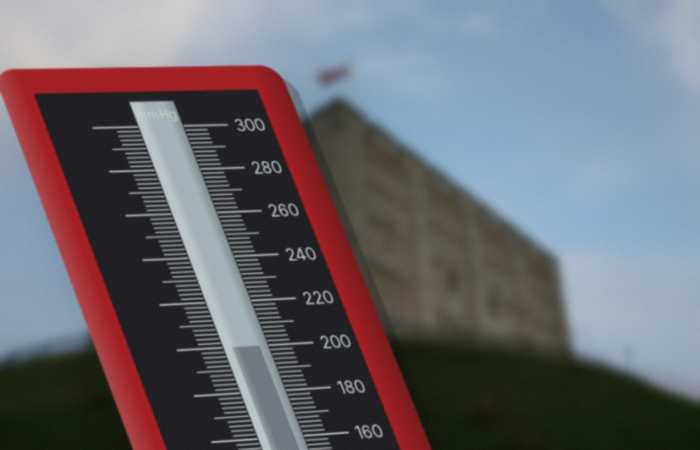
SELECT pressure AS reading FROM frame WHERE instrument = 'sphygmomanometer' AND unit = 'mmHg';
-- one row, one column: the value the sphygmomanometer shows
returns 200 mmHg
